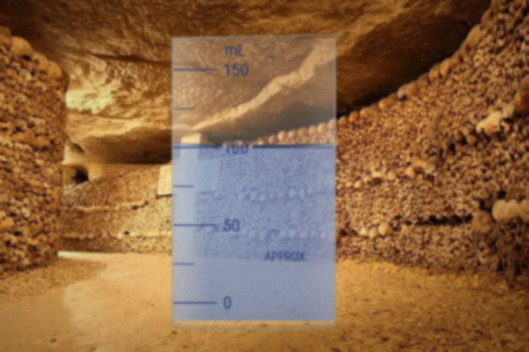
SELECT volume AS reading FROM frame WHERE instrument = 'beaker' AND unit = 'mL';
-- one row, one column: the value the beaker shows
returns 100 mL
